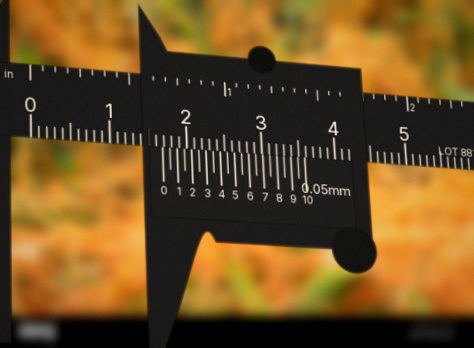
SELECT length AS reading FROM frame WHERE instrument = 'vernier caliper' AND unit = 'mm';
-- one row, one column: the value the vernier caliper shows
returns 16.8 mm
